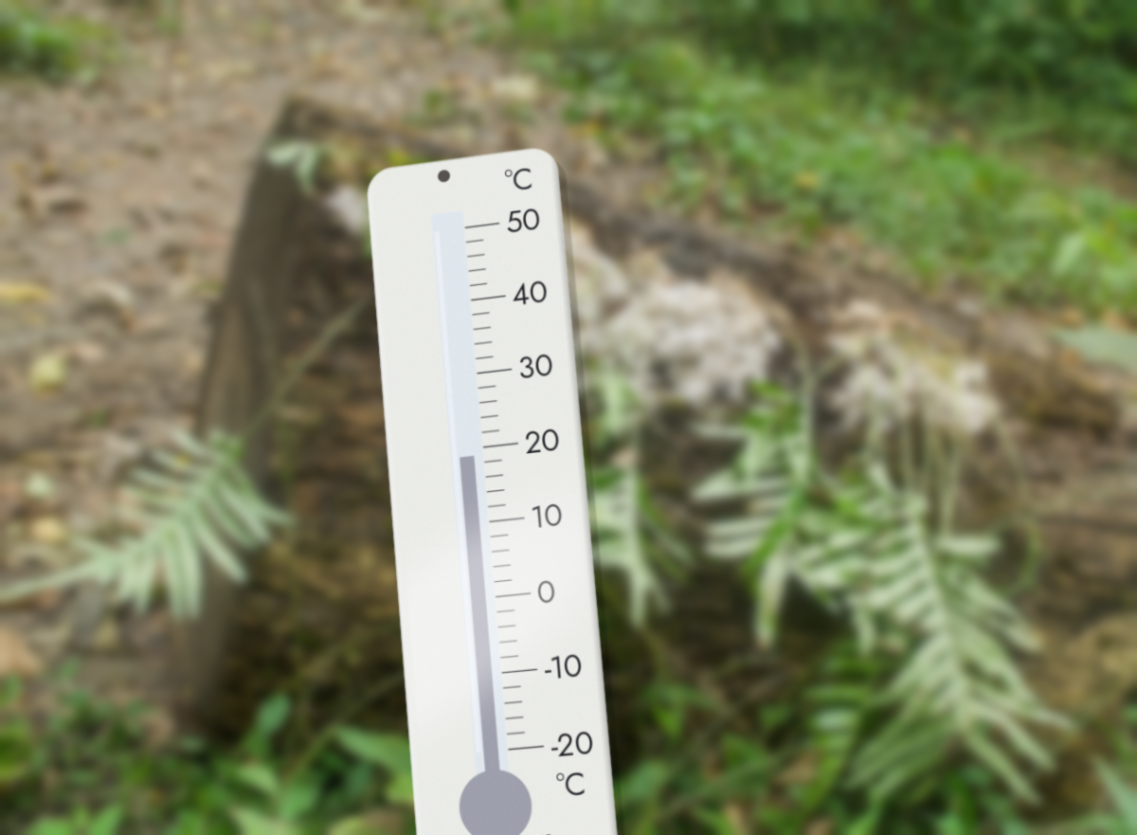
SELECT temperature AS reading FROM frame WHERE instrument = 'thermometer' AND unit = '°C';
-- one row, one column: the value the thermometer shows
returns 19 °C
